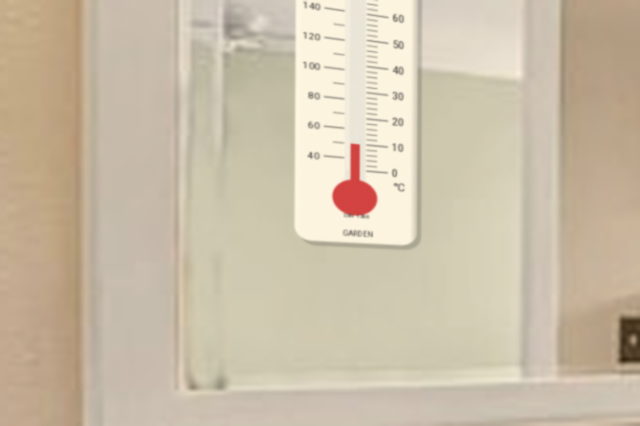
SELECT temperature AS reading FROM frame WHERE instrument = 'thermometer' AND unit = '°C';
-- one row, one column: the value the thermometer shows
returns 10 °C
